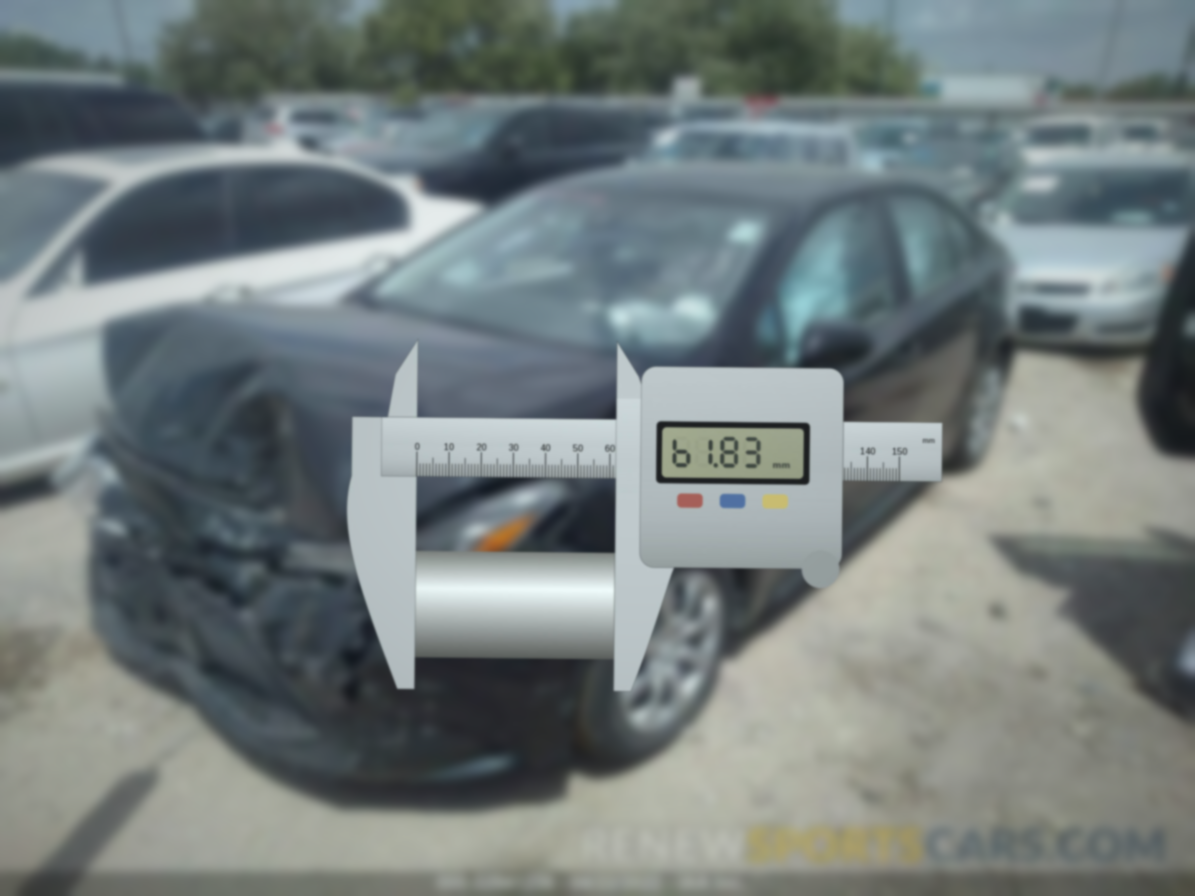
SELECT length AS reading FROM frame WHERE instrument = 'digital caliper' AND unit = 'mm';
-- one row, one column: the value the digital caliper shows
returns 61.83 mm
